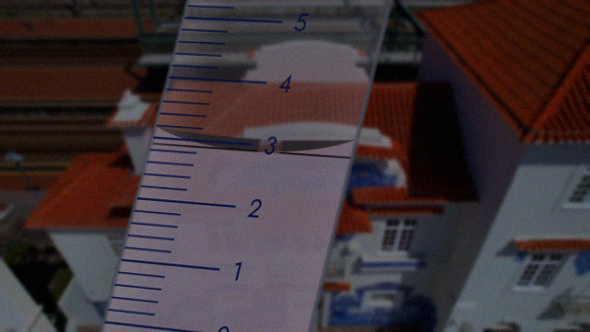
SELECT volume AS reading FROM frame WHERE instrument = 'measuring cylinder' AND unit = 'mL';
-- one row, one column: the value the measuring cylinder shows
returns 2.9 mL
